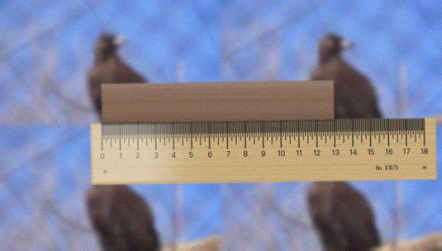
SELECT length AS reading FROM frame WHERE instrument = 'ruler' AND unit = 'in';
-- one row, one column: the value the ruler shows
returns 13 in
